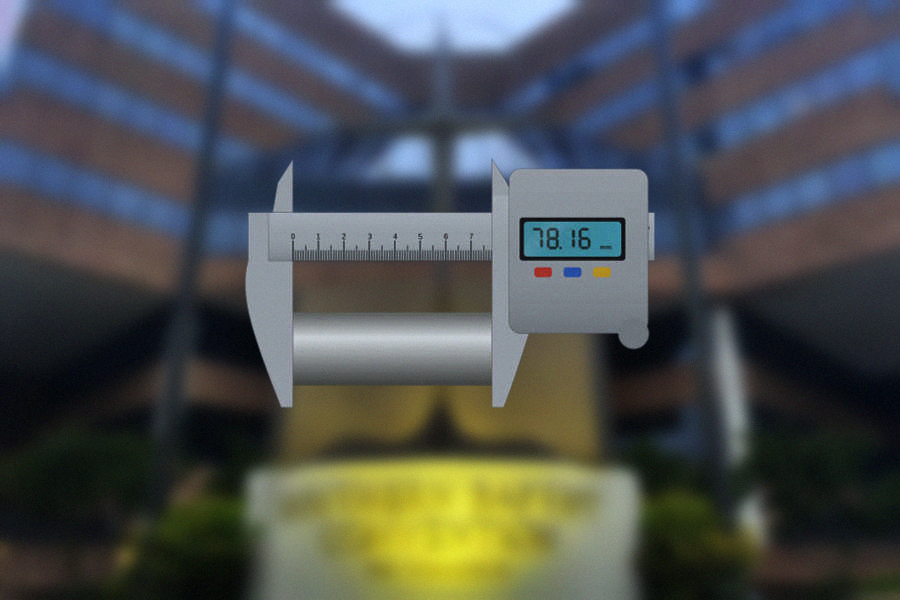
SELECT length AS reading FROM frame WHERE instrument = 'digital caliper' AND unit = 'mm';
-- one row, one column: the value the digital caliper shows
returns 78.16 mm
